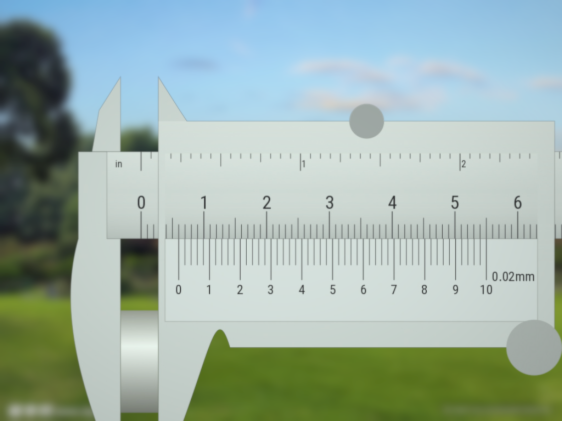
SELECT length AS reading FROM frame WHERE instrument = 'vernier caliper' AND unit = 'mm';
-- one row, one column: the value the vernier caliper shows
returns 6.0 mm
